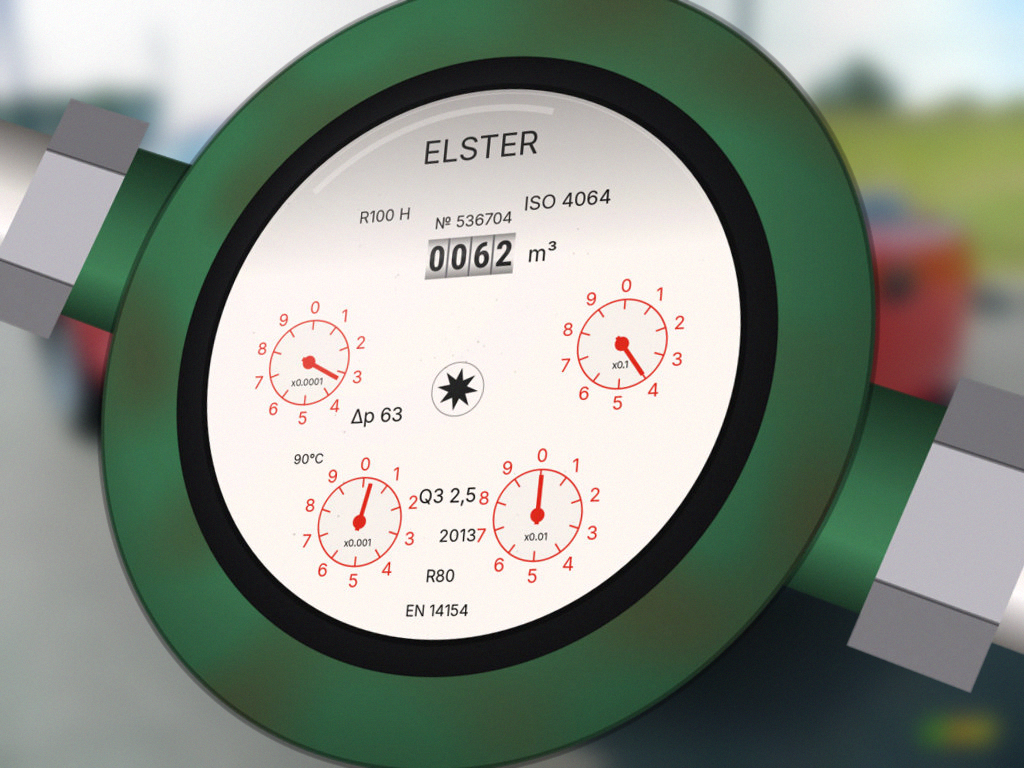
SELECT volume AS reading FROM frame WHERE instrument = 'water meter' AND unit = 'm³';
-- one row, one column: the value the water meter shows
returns 62.4003 m³
